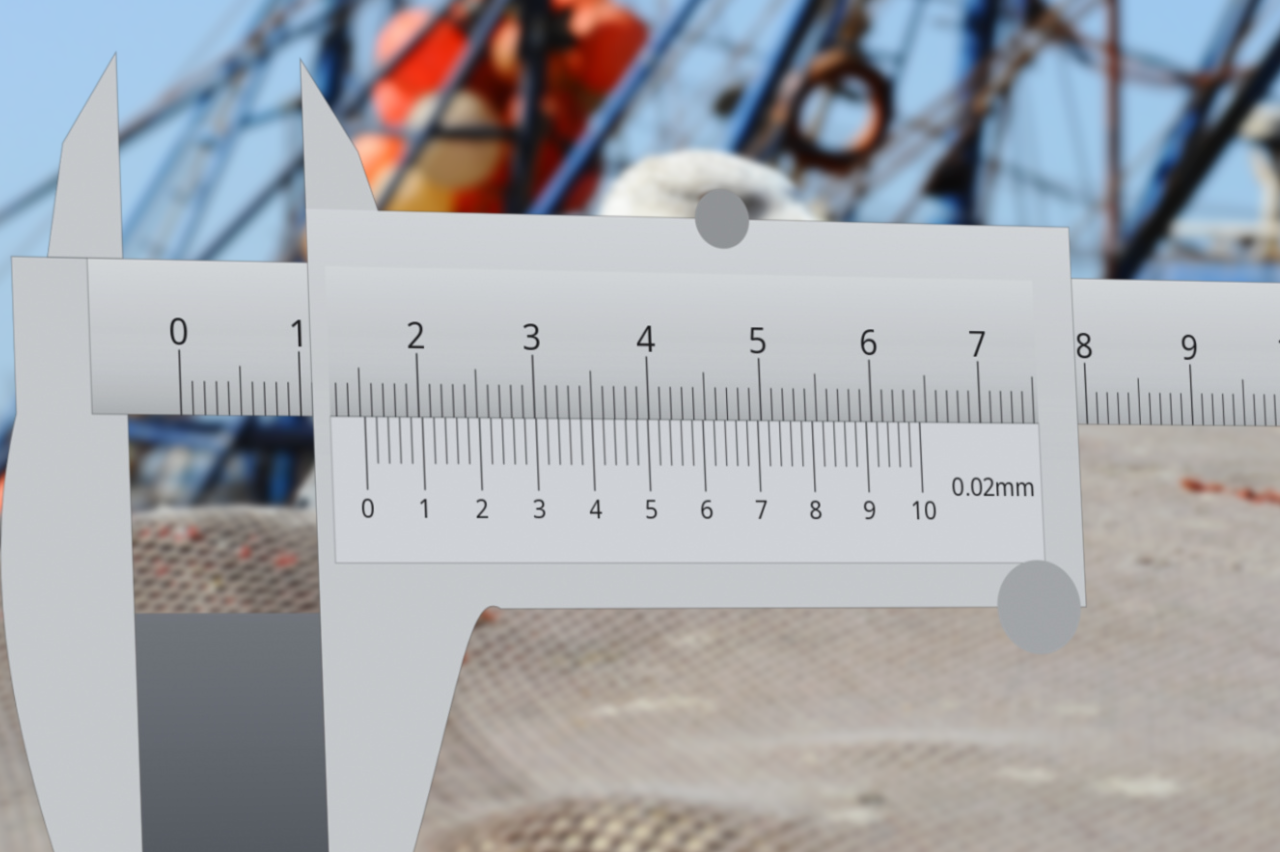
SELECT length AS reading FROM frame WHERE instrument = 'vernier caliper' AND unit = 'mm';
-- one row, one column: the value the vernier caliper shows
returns 15.4 mm
